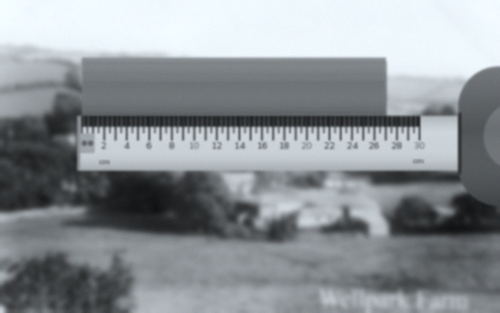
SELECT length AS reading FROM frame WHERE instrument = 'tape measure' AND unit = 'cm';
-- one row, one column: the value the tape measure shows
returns 27 cm
